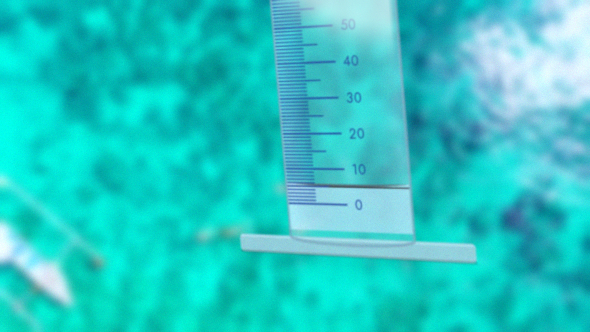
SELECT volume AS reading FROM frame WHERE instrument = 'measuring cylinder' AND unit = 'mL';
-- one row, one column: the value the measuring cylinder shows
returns 5 mL
